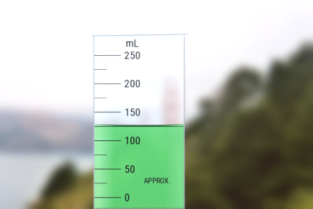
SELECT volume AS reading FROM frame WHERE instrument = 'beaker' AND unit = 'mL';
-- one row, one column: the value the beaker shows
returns 125 mL
